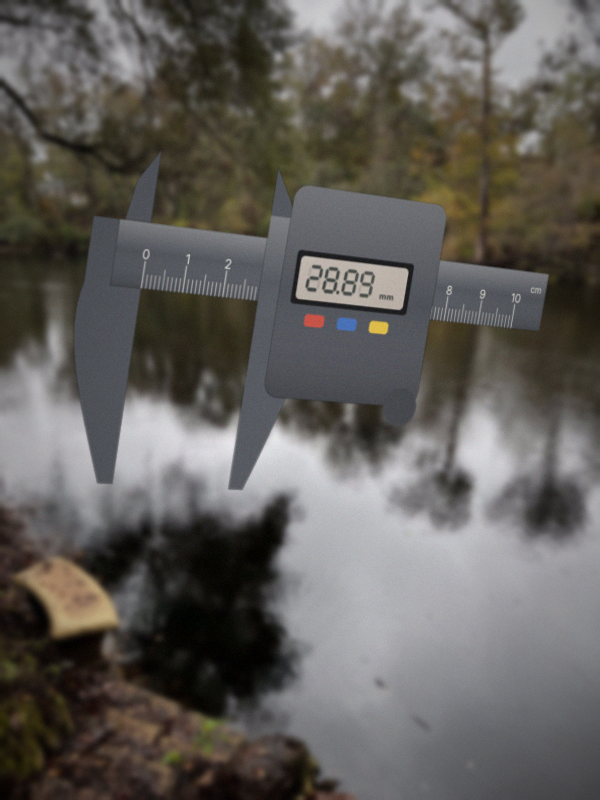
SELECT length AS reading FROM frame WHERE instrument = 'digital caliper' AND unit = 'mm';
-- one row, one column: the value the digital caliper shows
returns 28.89 mm
